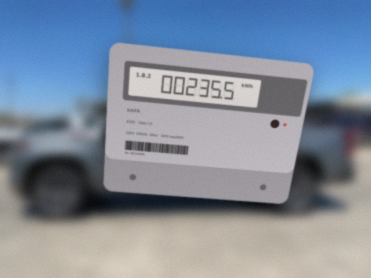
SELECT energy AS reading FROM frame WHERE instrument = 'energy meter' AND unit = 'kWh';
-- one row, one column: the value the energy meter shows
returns 235.5 kWh
